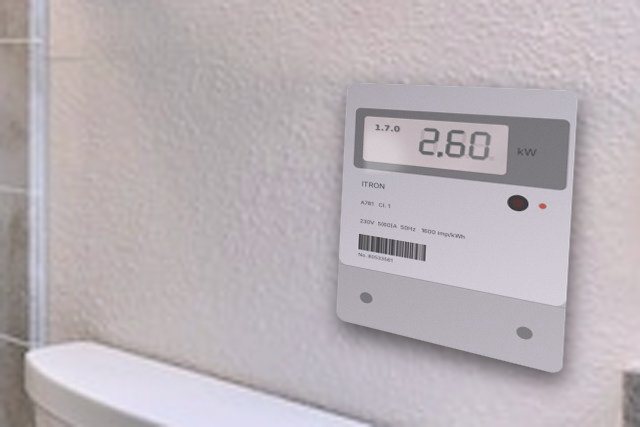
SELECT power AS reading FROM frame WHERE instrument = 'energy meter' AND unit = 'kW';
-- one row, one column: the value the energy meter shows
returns 2.60 kW
